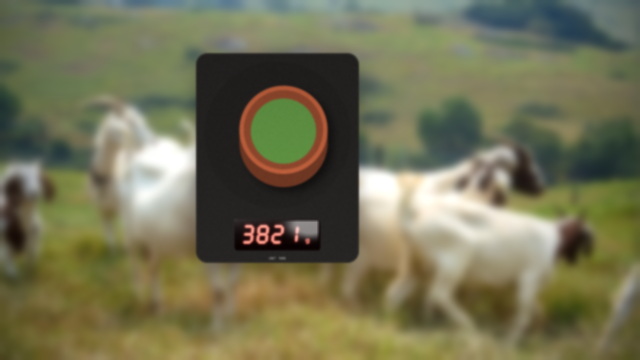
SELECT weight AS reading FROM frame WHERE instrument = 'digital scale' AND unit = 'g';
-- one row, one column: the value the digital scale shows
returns 3821 g
